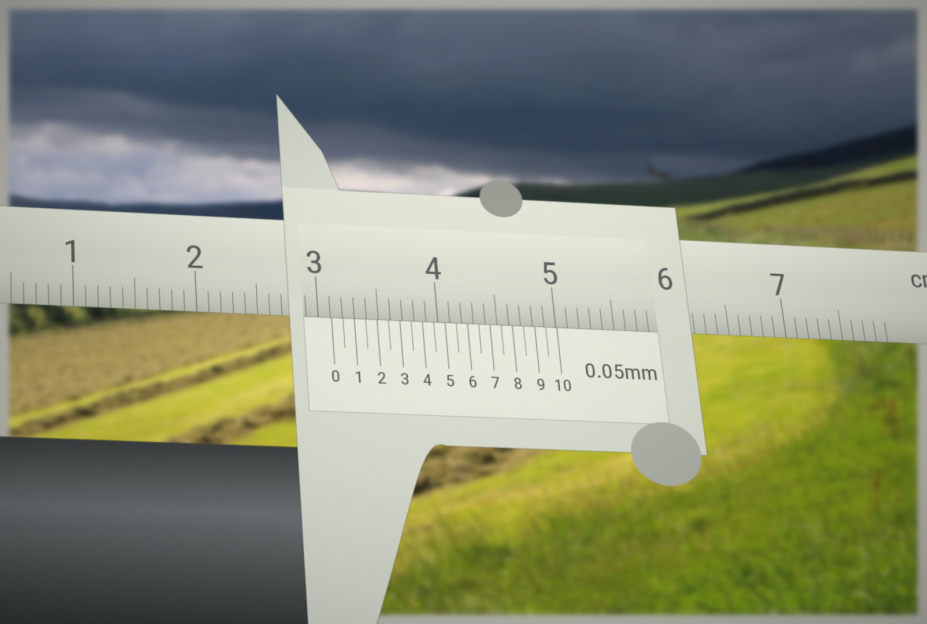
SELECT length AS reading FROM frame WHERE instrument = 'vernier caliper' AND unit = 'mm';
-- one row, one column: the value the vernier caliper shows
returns 31.1 mm
